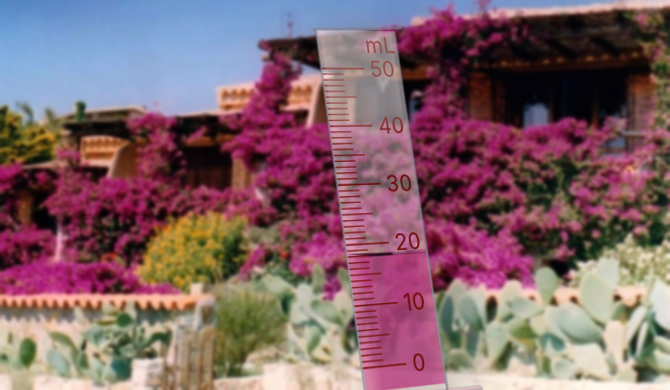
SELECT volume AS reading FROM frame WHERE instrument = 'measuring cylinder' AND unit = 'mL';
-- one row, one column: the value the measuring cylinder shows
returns 18 mL
